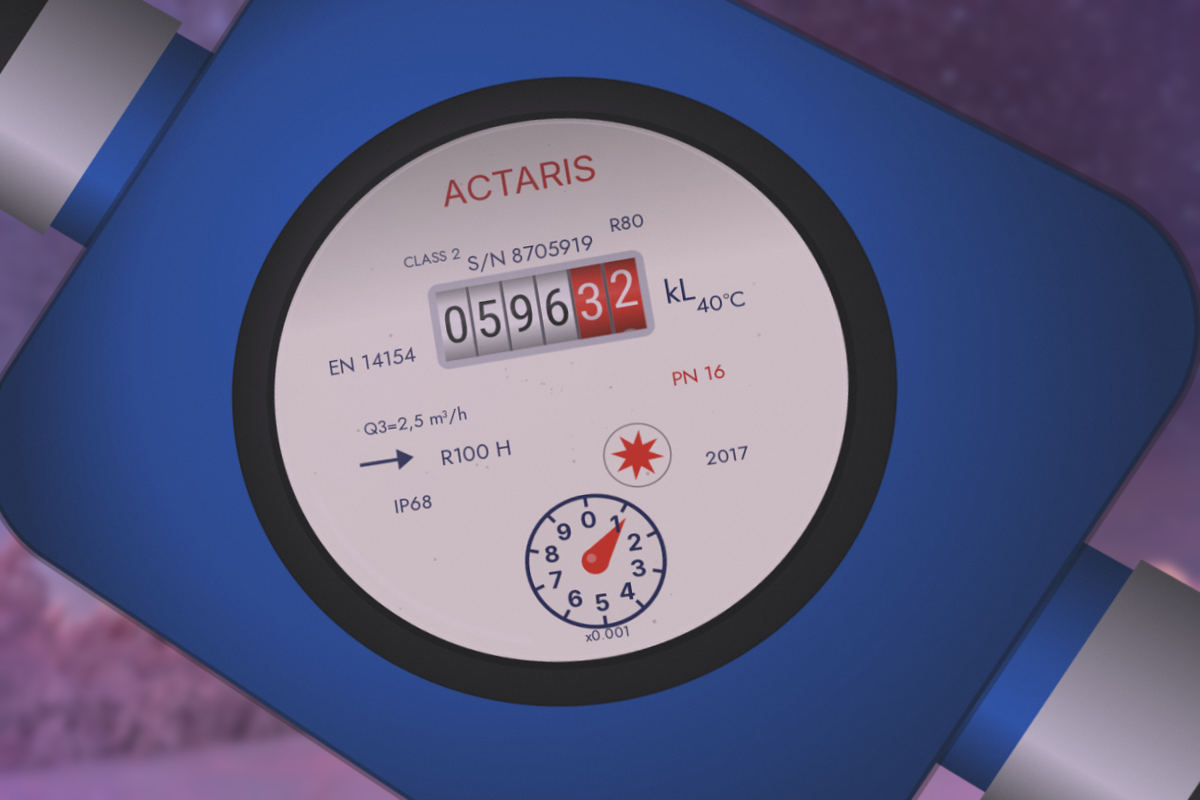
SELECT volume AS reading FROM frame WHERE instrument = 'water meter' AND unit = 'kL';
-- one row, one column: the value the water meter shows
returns 596.321 kL
